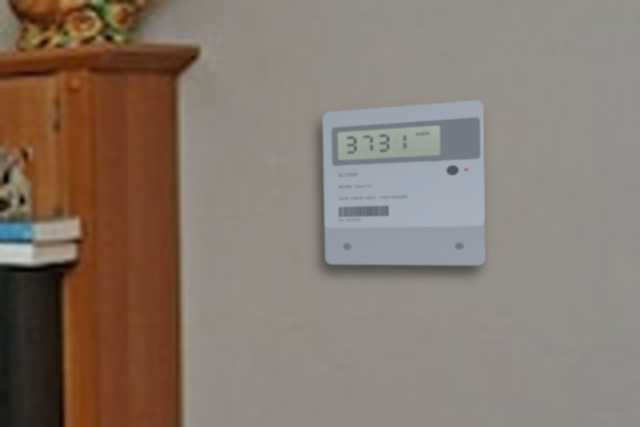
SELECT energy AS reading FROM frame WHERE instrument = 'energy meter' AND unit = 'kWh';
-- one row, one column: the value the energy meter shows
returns 3731 kWh
